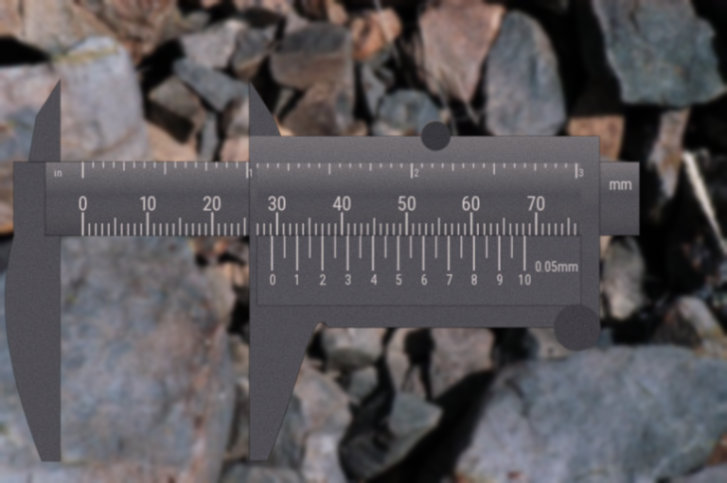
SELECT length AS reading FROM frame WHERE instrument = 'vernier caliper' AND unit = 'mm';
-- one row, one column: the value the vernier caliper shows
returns 29.2 mm
